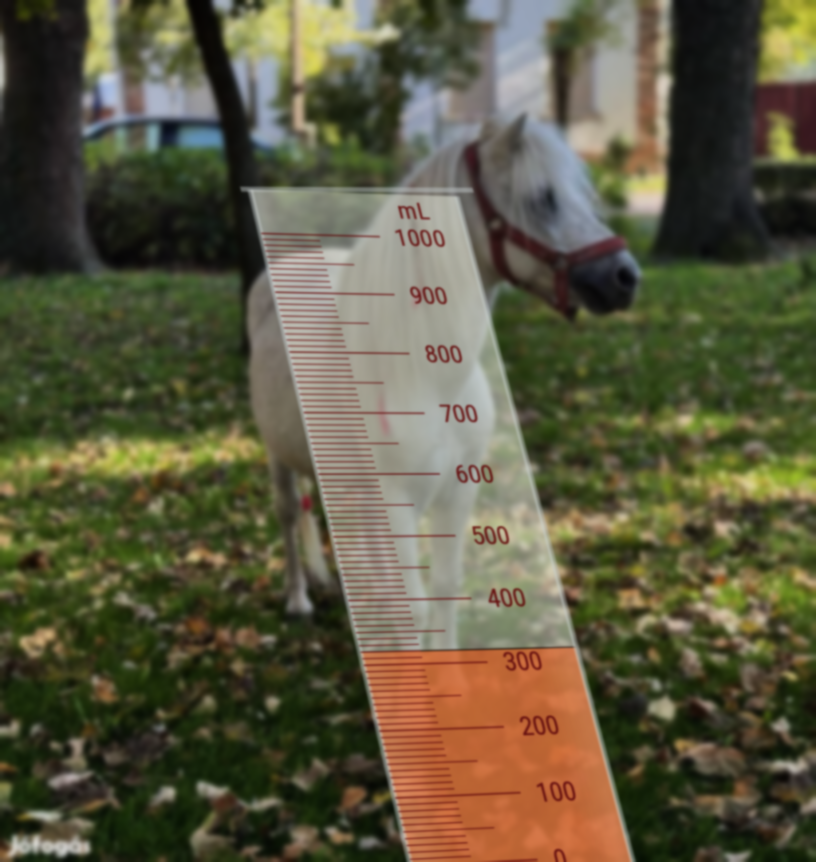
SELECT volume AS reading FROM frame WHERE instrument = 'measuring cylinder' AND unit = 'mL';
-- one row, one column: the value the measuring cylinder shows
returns 320 mL
